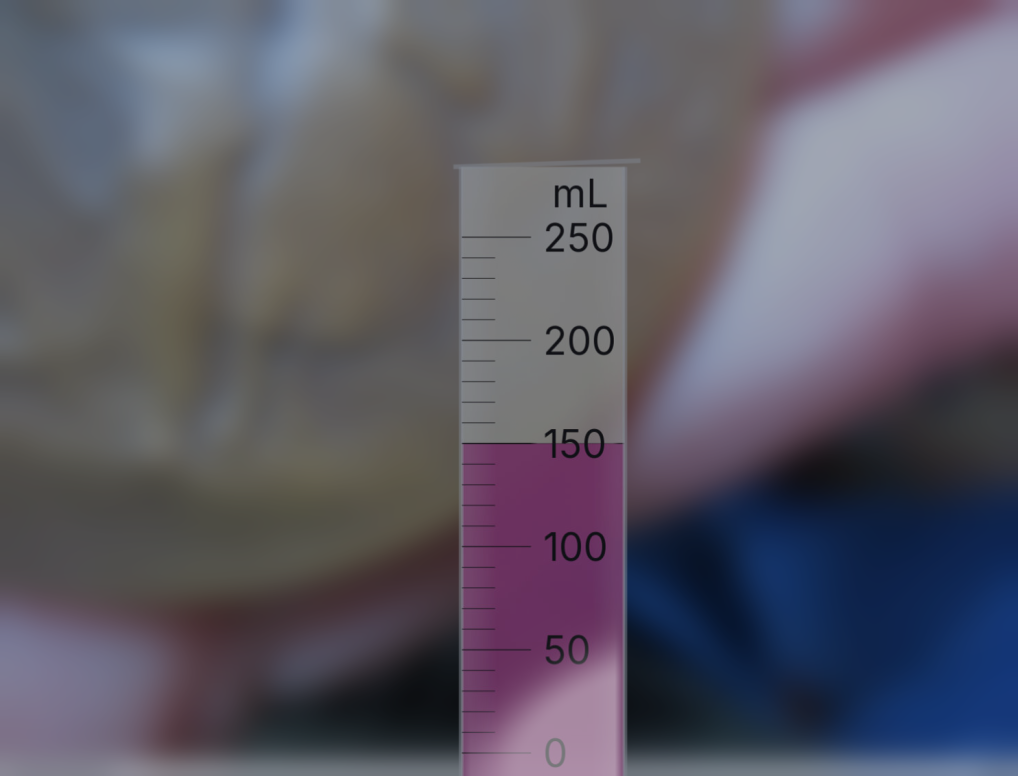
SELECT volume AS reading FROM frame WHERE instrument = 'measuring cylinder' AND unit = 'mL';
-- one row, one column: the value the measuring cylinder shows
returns 150 mL
